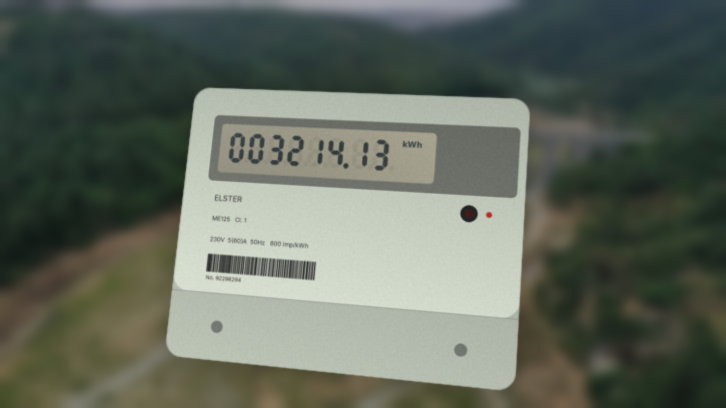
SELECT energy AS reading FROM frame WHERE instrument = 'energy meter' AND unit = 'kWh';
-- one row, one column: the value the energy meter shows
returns 3214.13 kWh
